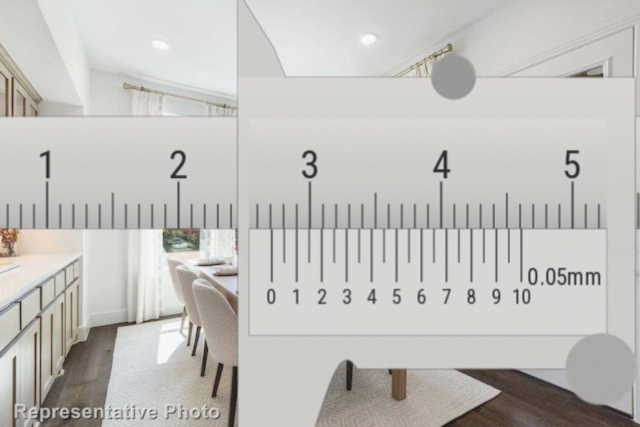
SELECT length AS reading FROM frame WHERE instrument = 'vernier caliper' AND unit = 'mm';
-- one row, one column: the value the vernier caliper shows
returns 27.1 mm
